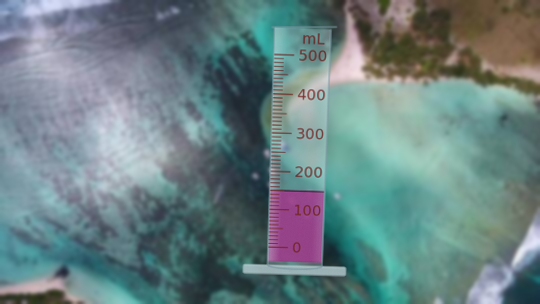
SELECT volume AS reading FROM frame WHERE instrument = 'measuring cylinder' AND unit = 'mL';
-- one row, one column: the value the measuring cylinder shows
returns 150 mL
